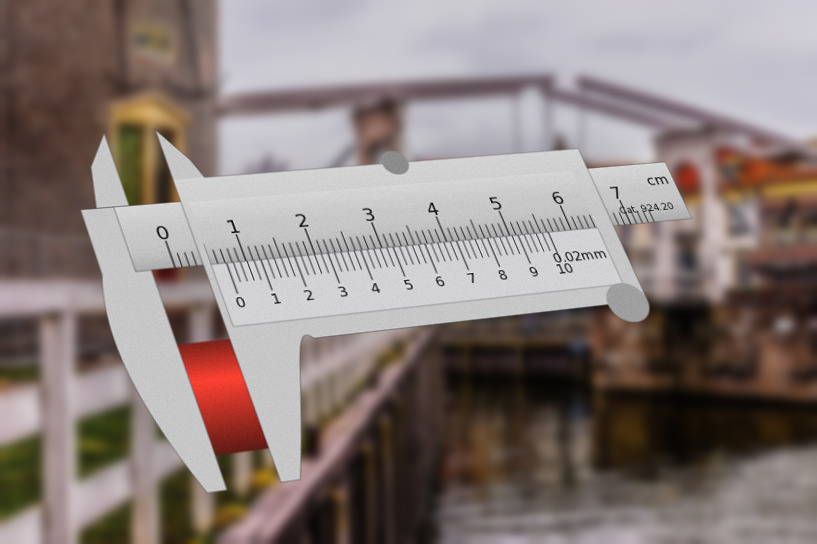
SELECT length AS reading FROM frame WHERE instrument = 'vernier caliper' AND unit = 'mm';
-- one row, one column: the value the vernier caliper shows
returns 7.2 mm
